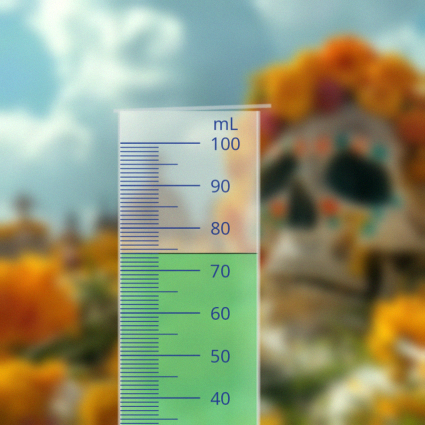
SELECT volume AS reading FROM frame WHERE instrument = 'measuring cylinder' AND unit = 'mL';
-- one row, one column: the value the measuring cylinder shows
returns 74 mL
